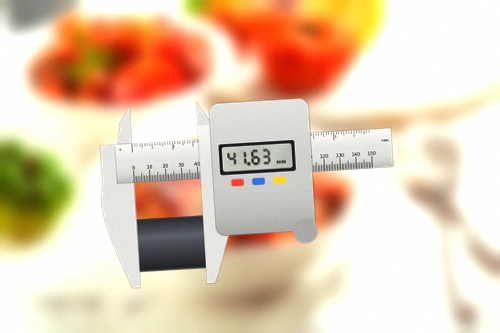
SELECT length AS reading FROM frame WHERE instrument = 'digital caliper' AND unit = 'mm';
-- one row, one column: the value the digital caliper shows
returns 41.63 mm
